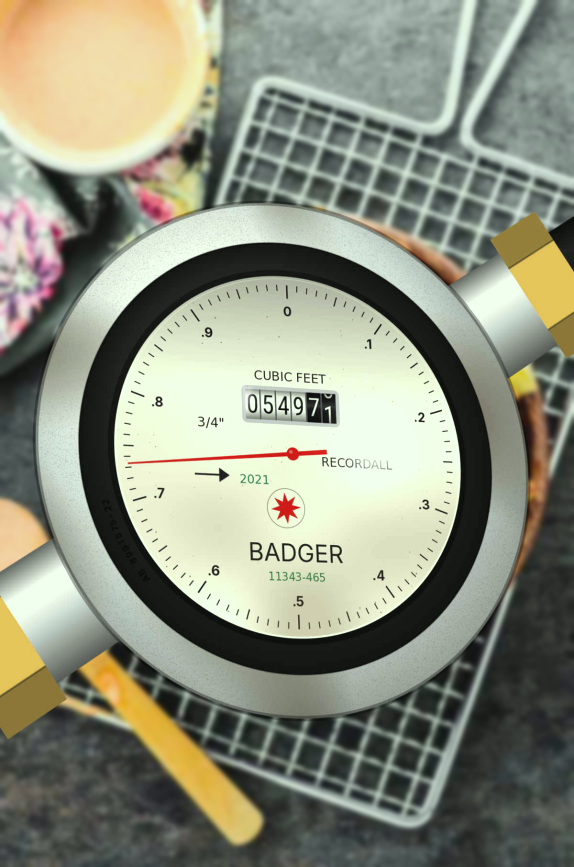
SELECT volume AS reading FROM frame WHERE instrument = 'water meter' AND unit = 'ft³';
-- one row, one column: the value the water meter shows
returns 54970.73 ft³
